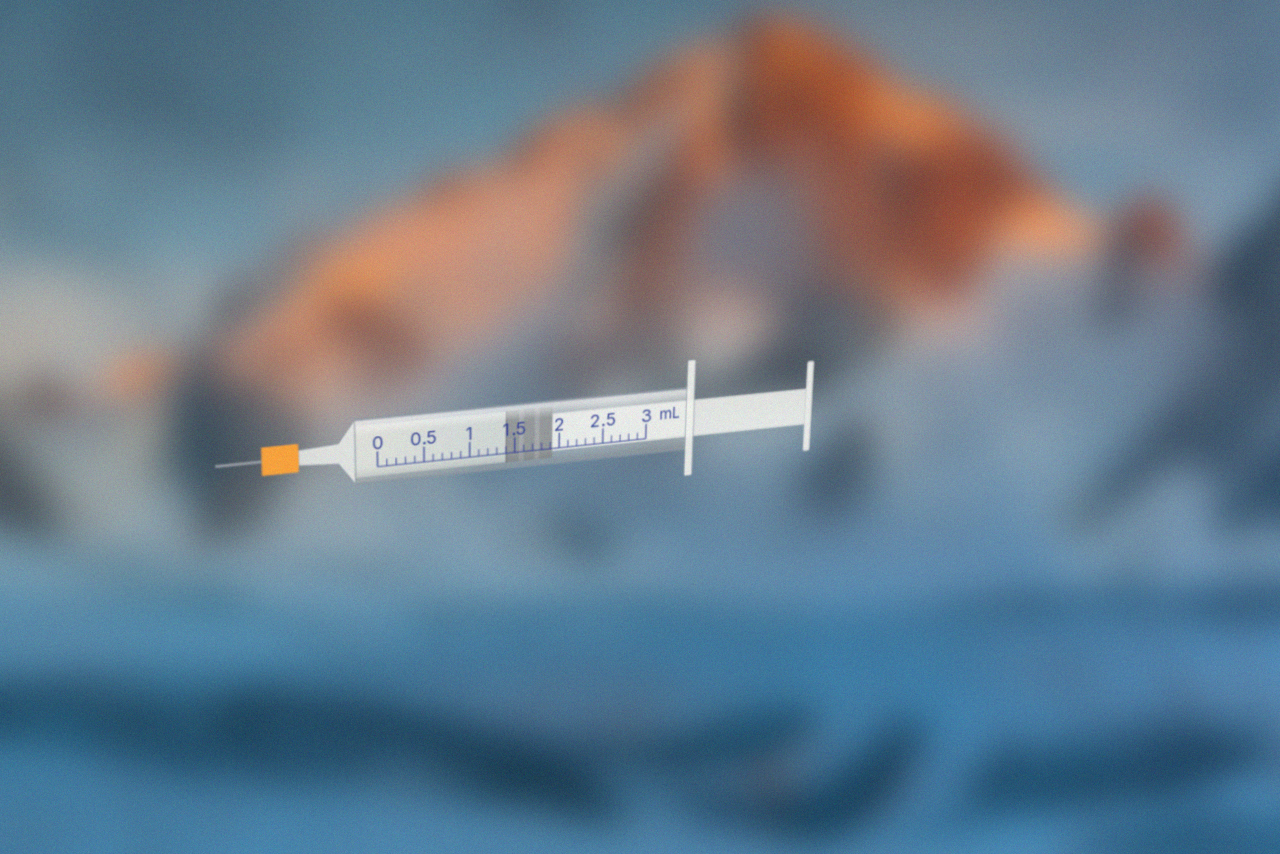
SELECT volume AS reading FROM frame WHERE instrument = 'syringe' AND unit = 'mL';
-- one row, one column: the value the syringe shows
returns 1.4 mL
